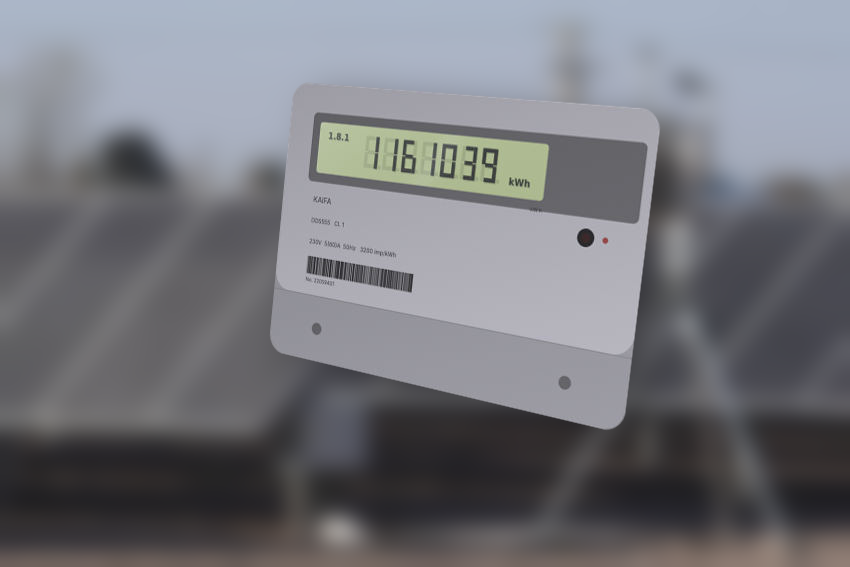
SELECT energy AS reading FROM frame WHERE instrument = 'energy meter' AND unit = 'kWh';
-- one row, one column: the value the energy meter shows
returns 1161039 kWh
